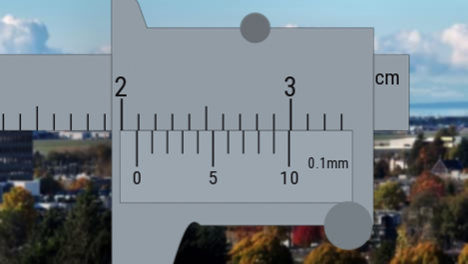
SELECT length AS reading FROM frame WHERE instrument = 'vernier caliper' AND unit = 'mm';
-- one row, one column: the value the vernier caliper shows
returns 20.9 mm
